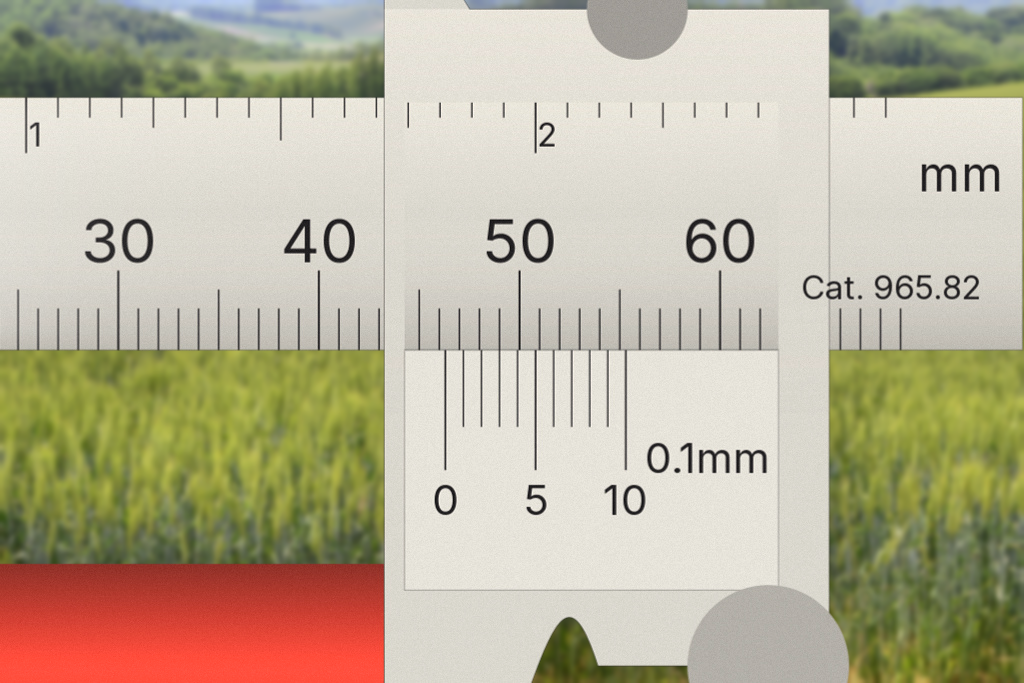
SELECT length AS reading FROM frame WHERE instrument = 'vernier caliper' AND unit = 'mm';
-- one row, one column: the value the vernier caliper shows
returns 46.3 mm
